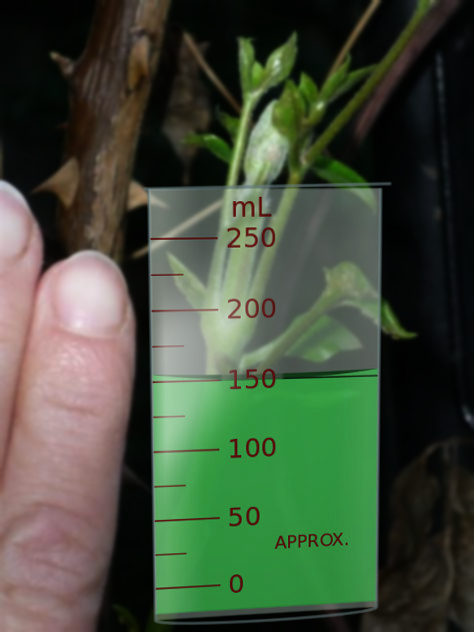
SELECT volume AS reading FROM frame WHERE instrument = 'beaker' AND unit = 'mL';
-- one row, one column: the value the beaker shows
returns 150 mL
